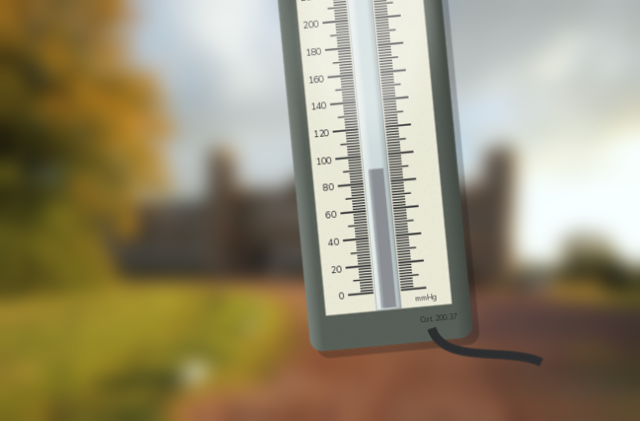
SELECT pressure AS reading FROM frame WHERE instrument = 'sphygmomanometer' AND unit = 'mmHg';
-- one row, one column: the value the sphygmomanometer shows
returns 90 mmHg
